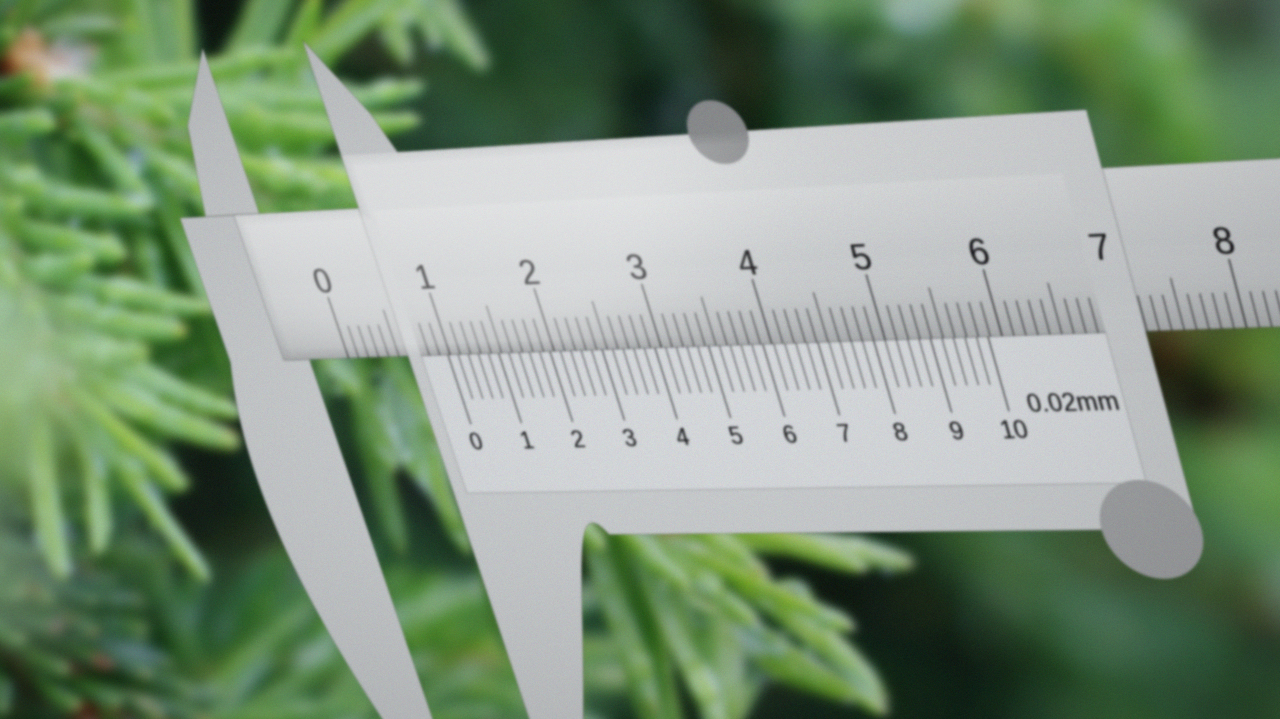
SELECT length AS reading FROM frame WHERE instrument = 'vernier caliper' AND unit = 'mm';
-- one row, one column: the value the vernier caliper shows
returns 9.8 mm
